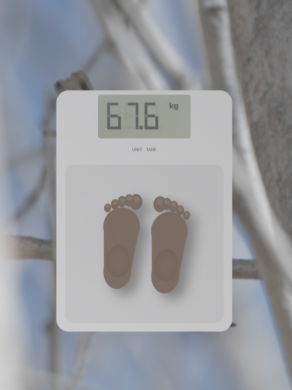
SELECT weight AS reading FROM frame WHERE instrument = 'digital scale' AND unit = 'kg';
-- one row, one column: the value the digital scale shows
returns 67.6 kg
